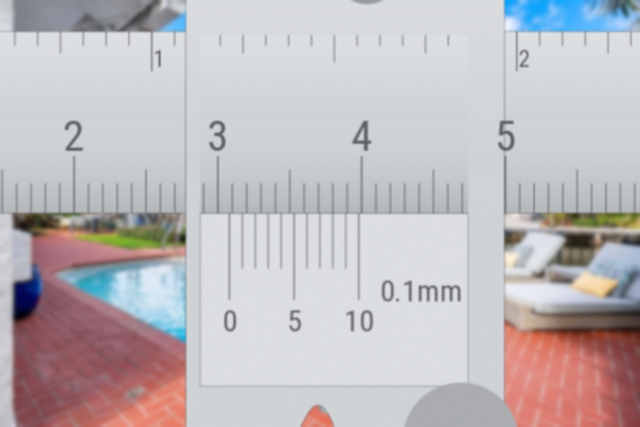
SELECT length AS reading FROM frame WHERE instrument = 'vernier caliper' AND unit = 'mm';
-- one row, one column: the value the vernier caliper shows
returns 30.8 mm
